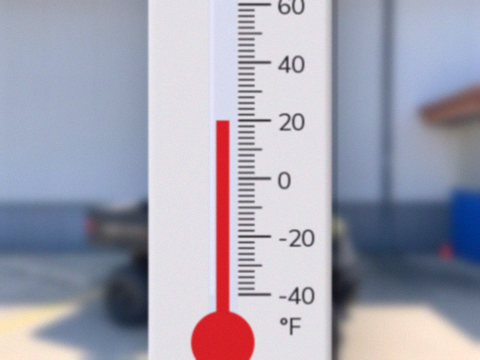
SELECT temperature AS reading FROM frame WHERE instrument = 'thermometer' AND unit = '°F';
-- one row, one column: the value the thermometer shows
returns 20 °F
